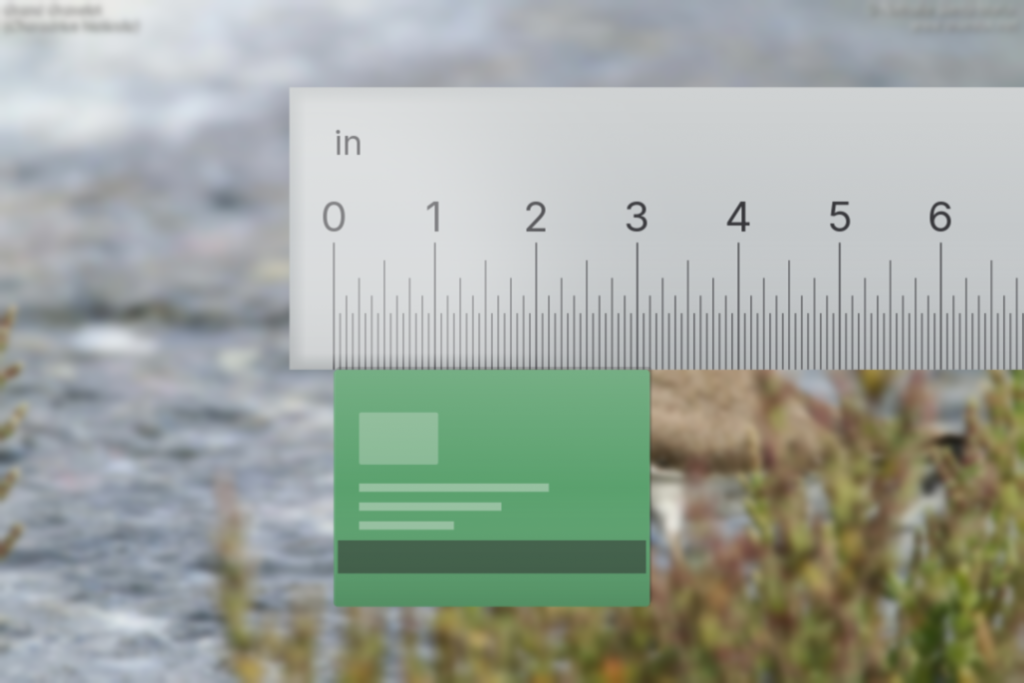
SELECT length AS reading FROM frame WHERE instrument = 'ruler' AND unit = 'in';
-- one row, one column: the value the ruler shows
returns 3.125 in
